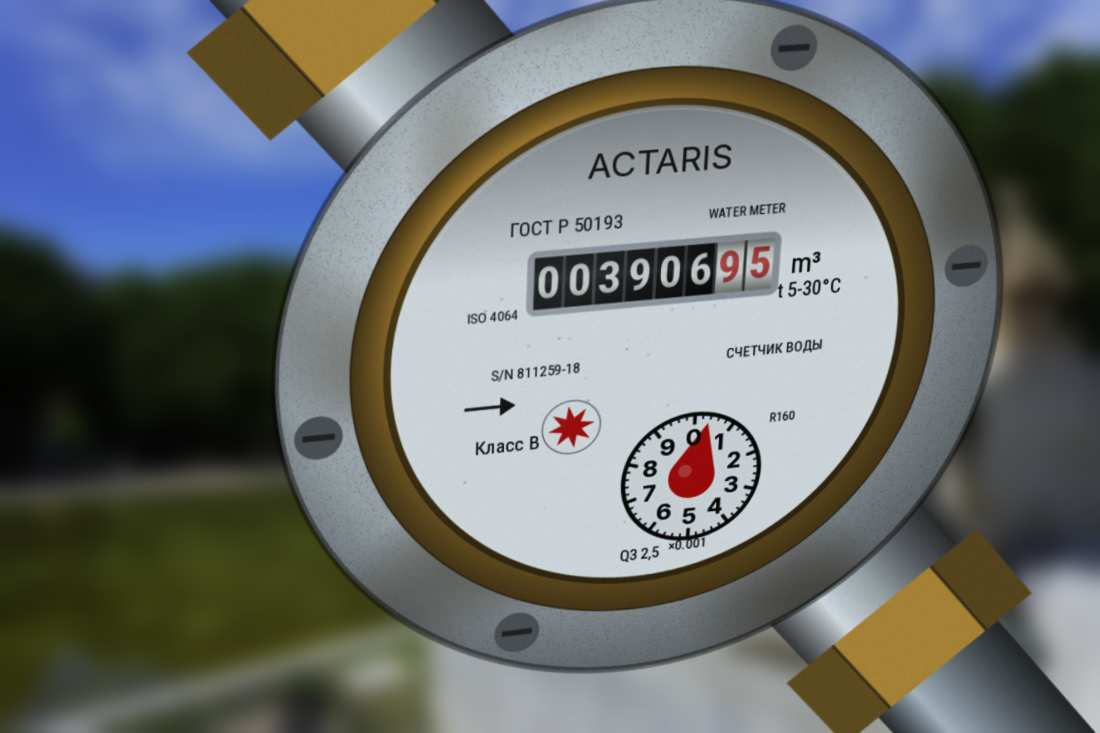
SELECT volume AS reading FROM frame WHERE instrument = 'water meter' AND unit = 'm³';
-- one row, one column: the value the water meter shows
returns 3906.950 m³
